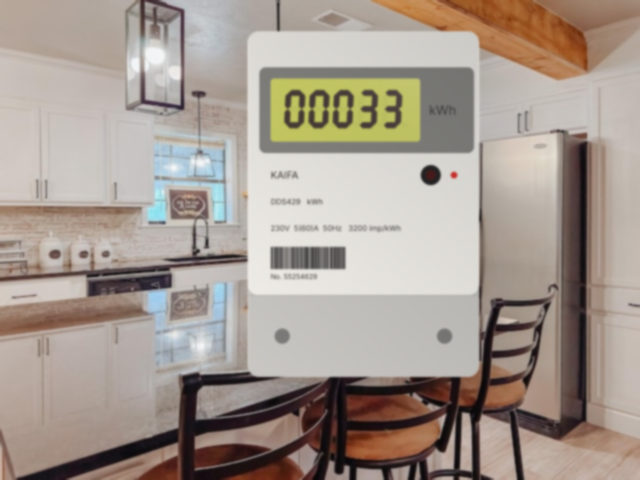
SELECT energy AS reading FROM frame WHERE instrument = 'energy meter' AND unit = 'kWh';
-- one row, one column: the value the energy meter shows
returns 33 kWh
